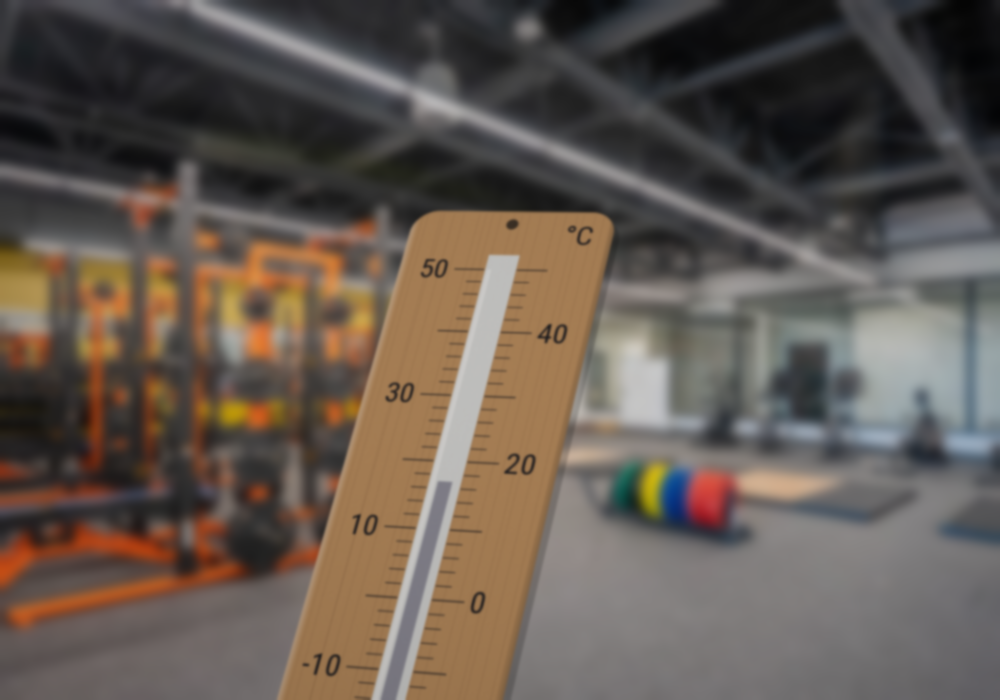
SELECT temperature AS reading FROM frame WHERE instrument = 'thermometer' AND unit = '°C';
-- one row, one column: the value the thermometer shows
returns 17 °C
